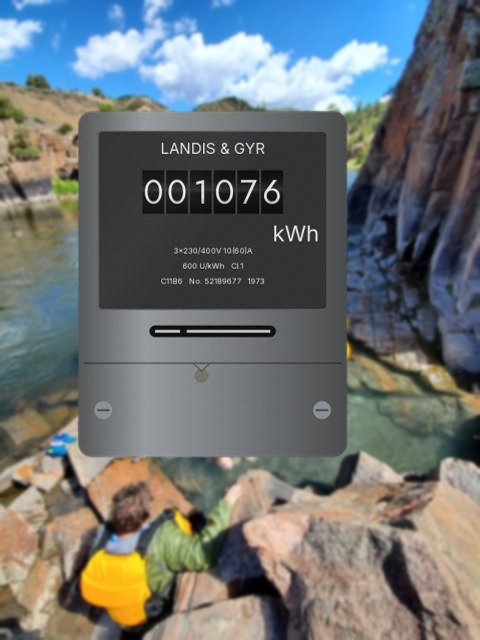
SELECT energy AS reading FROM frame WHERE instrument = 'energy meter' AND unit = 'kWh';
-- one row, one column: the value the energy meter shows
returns 1076 kWh
